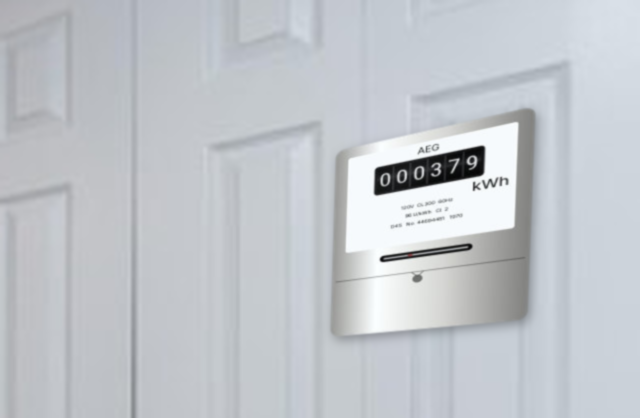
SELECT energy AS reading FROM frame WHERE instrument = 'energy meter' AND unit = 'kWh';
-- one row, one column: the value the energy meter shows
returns 379 kWh
